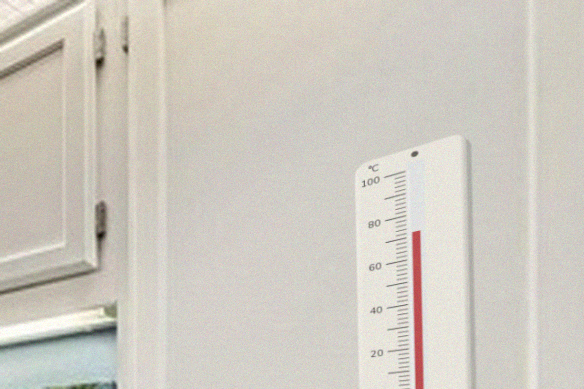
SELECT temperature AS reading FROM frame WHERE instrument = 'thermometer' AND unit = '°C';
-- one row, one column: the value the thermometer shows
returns 72 °C
